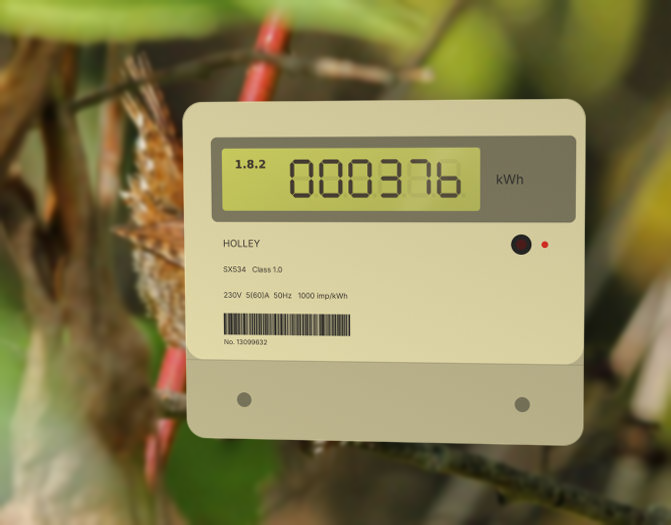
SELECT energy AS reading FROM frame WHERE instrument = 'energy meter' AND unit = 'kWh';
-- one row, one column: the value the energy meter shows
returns 376 kWh
